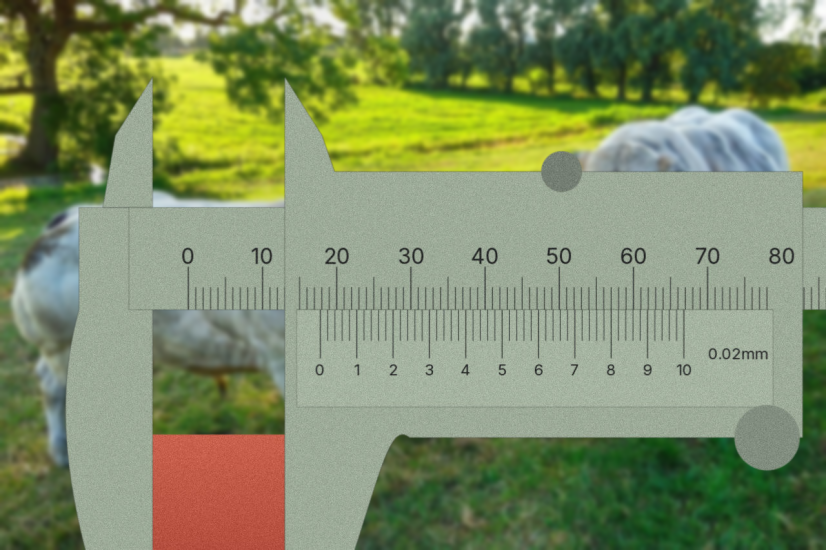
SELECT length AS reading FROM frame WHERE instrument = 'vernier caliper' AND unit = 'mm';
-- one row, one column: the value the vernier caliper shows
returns 17.8 mm
